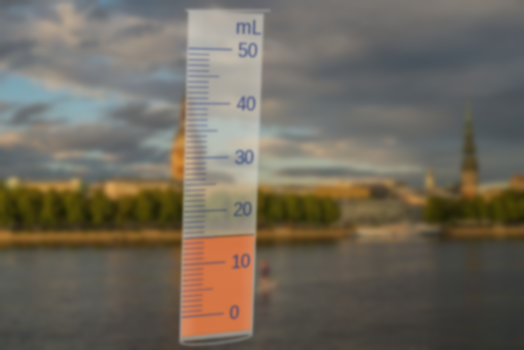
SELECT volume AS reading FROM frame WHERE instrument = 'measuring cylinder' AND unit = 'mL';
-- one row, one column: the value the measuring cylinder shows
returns 15 mL
